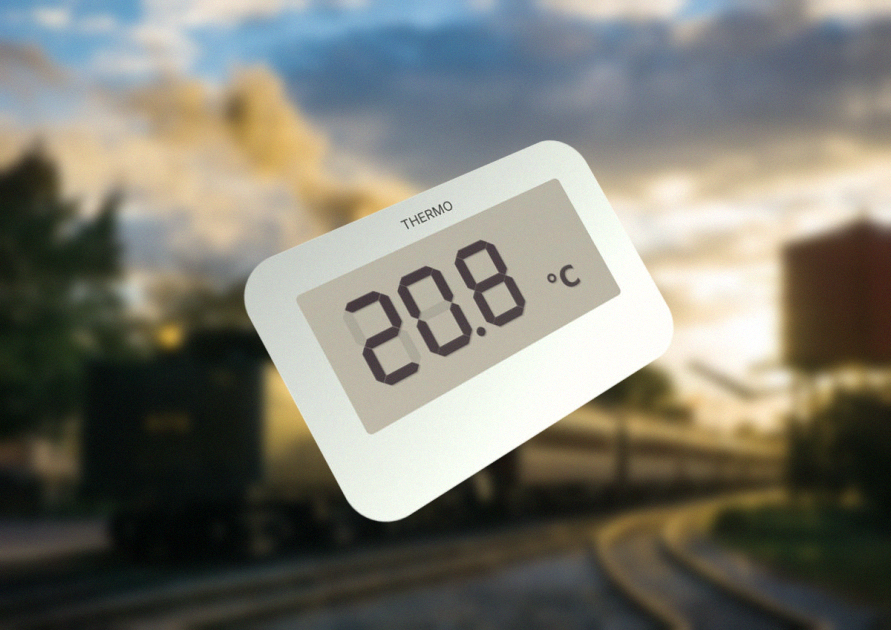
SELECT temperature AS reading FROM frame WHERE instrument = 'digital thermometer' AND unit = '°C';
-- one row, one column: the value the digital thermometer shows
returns 20.8 °C
